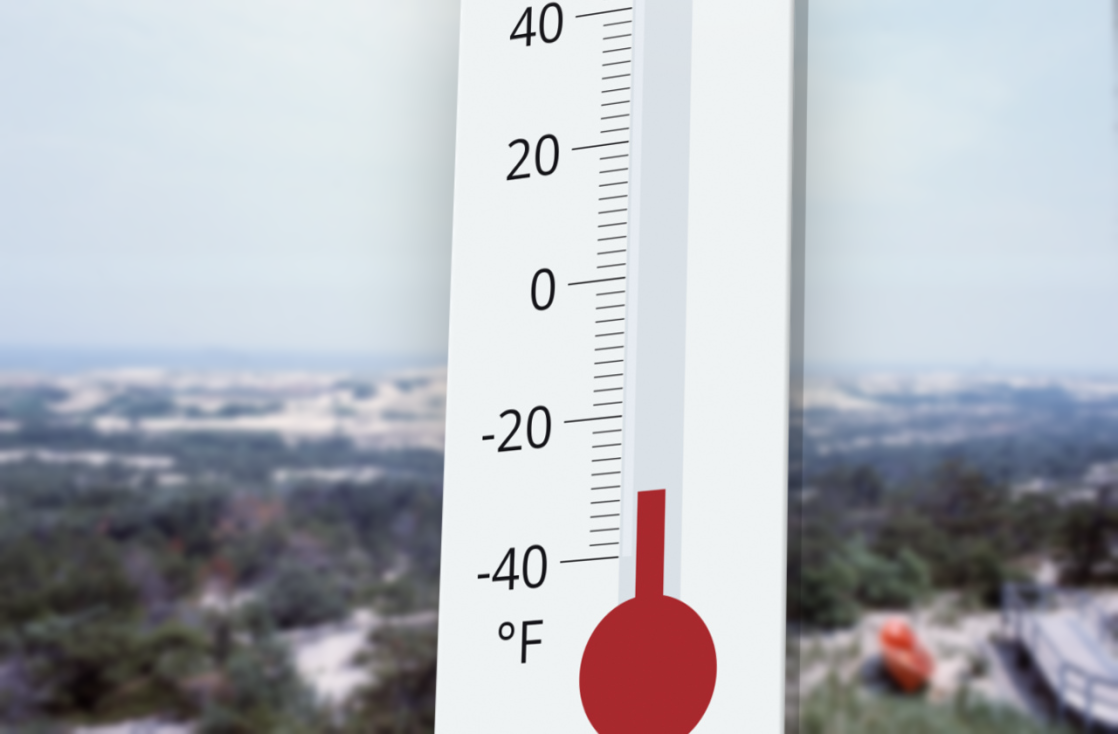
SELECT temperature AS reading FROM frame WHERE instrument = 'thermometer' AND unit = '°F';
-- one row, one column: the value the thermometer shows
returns -31 °F
